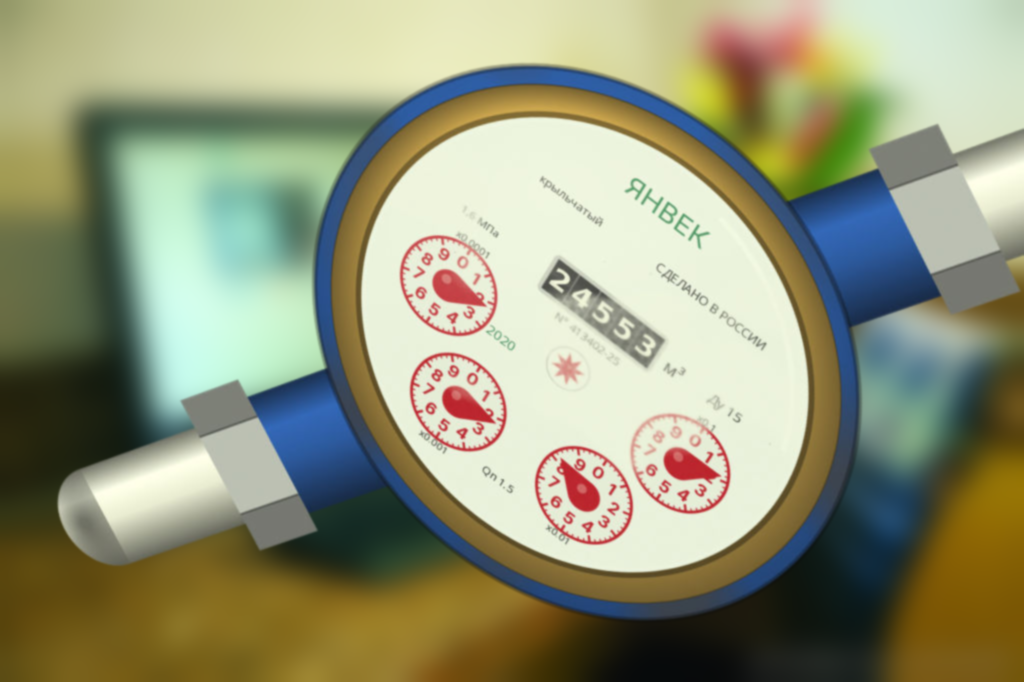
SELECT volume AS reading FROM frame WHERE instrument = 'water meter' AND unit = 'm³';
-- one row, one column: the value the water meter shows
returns 24553.1822 m³
